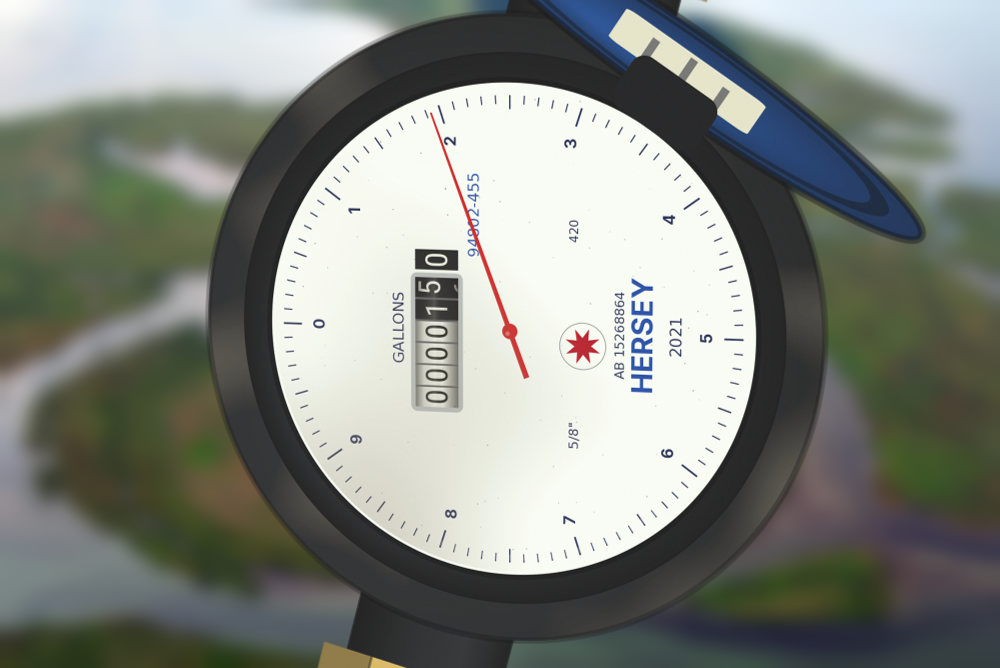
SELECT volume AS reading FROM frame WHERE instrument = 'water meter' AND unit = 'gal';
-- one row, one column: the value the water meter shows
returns 151.9 gal
